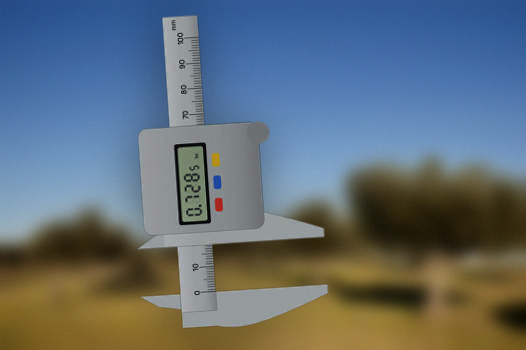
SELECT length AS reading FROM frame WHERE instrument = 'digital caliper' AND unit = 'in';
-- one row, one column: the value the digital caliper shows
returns 0.7285 in
